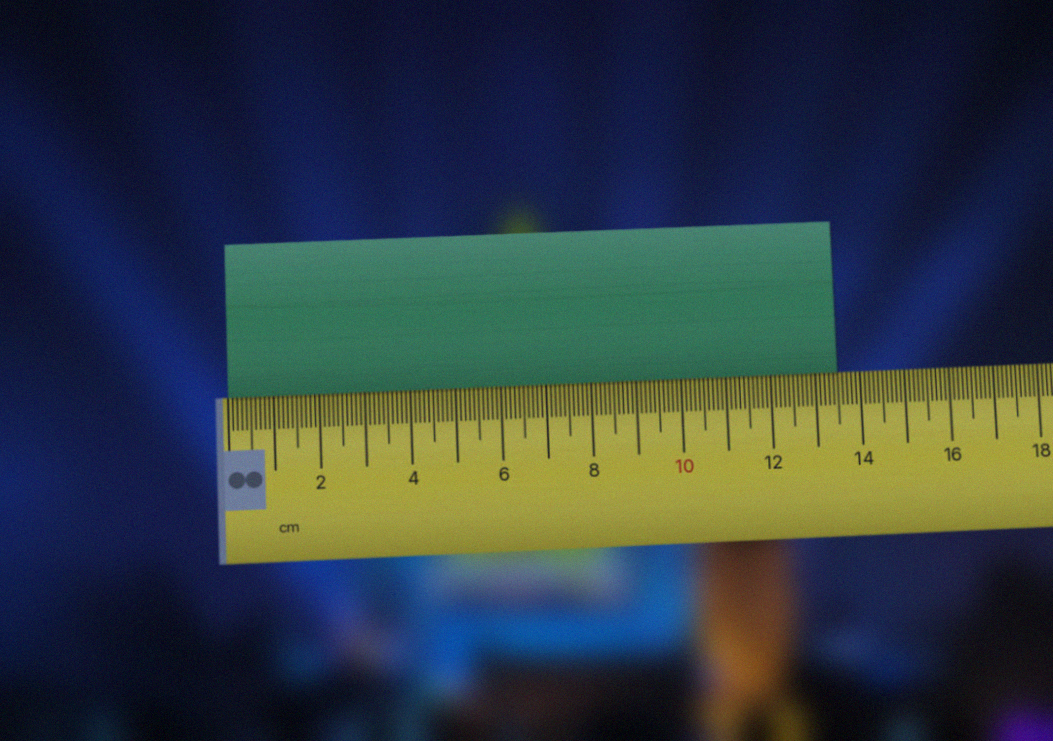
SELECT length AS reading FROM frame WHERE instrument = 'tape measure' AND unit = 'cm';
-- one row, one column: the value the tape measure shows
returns 13.5 cm
